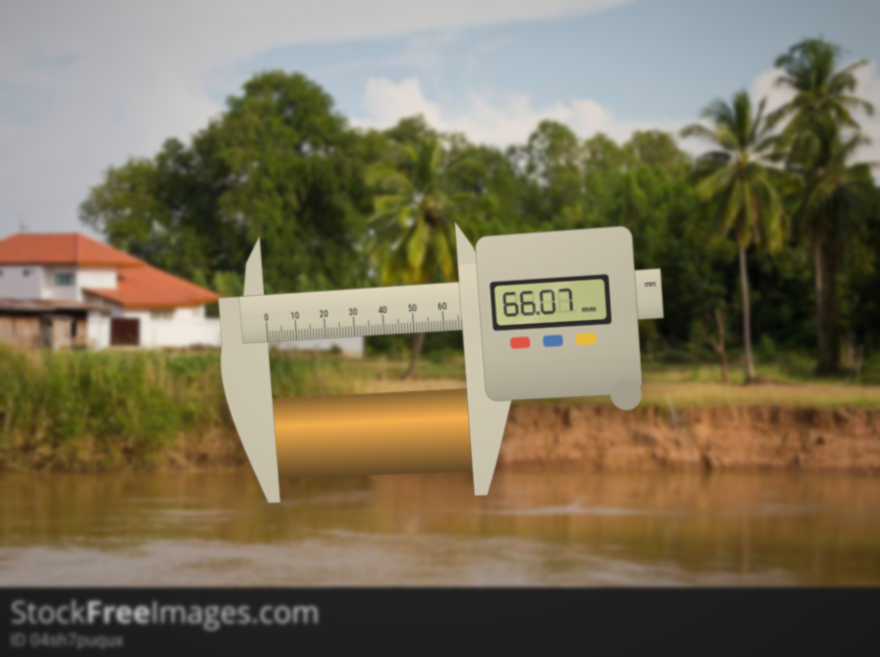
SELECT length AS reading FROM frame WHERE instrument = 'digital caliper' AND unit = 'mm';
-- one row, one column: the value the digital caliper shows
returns 66.07 mm
